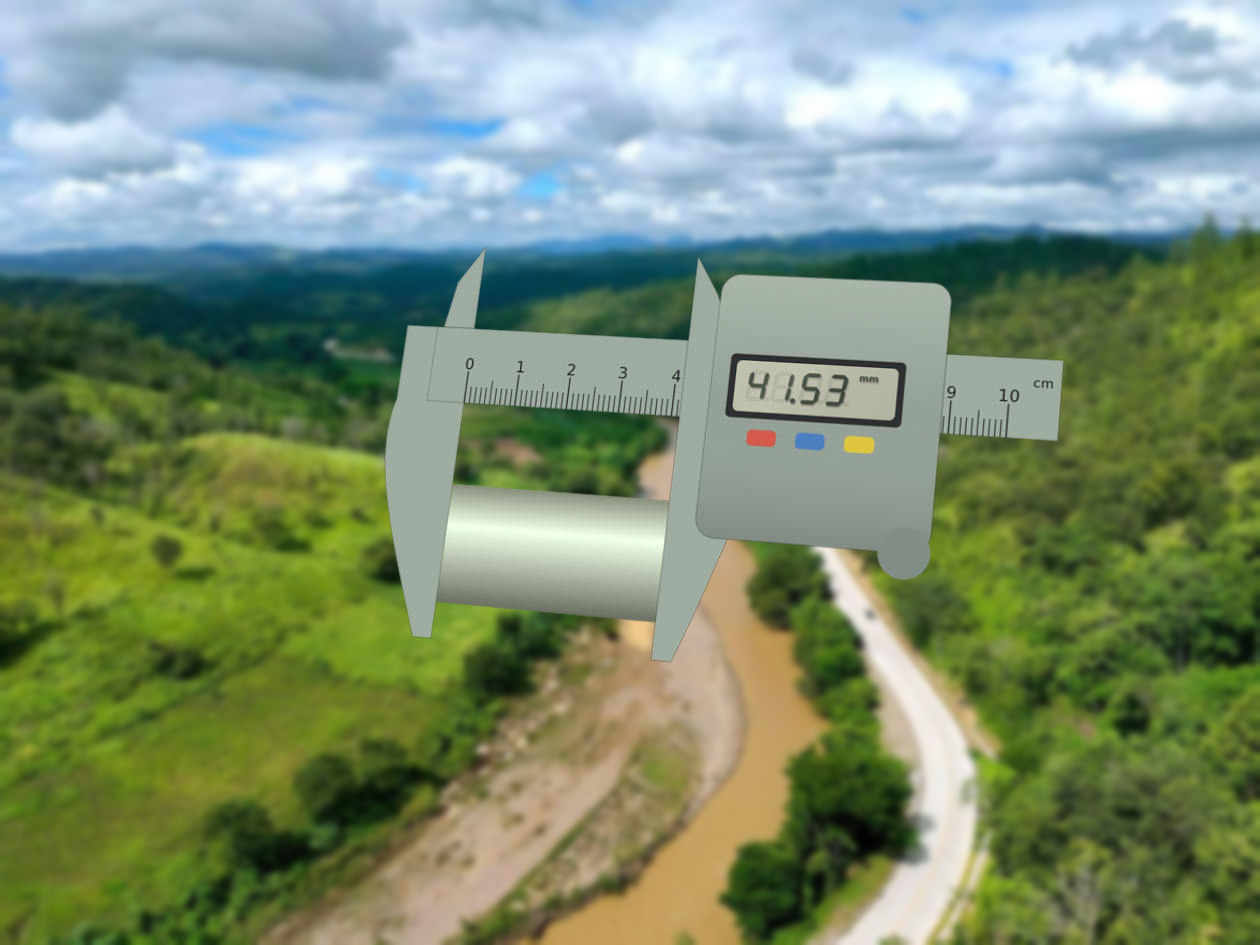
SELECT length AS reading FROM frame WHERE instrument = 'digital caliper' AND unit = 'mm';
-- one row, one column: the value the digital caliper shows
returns 41.53 mm
